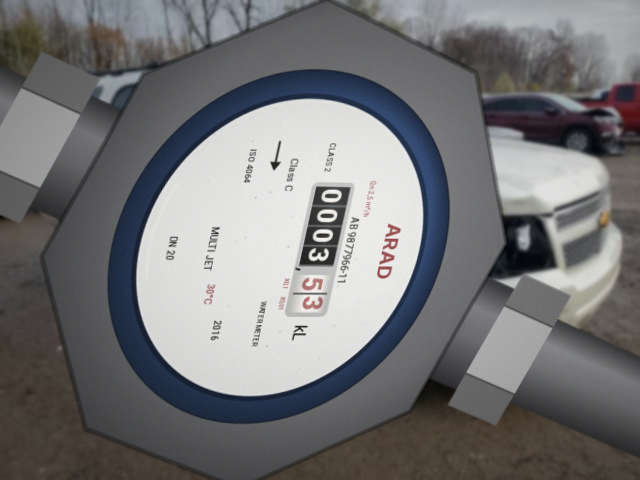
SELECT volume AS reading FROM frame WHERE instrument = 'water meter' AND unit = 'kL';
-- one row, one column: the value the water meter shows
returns 3.53 kL
